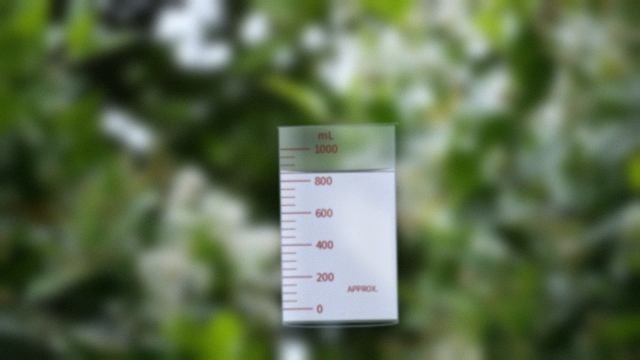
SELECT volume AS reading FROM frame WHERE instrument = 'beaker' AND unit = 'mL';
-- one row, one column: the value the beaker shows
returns 850 mL
